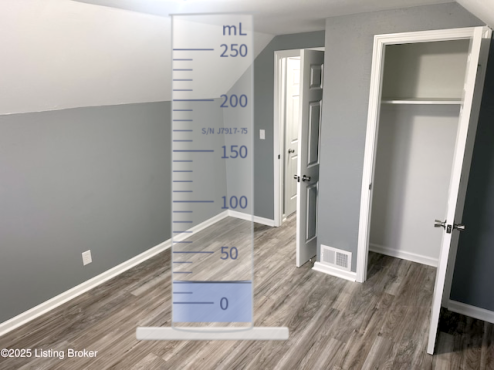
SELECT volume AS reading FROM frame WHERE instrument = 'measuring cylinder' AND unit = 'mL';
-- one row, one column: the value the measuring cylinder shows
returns 20 mL
